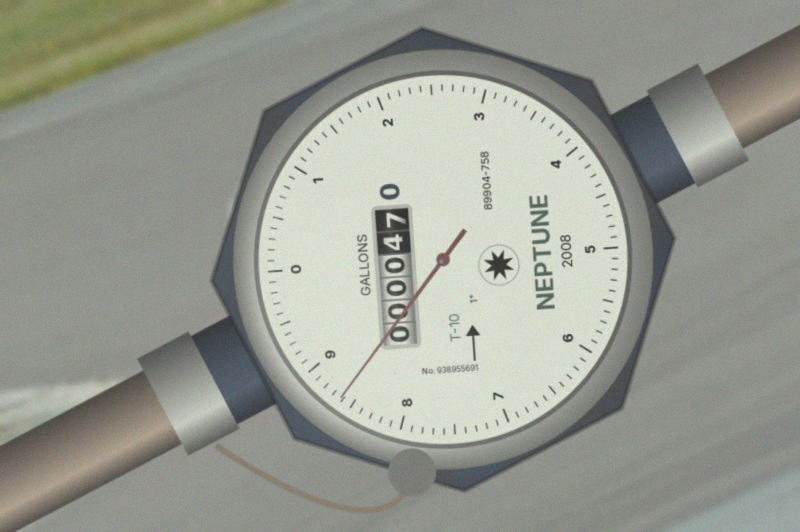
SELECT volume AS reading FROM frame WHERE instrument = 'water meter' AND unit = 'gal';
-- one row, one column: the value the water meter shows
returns 468.6 gal
